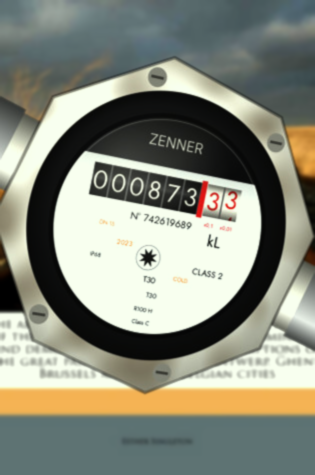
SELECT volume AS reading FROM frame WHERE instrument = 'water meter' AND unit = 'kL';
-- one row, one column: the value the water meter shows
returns 873.33 kL
